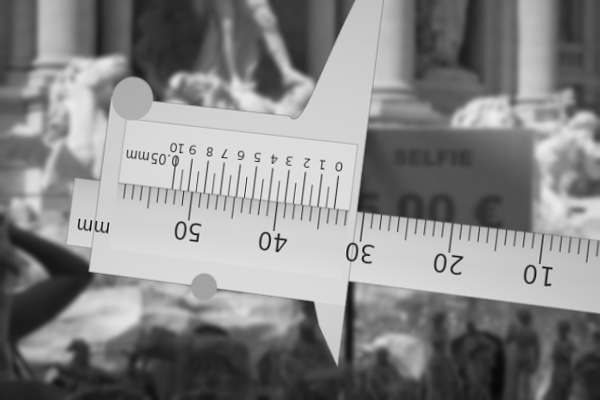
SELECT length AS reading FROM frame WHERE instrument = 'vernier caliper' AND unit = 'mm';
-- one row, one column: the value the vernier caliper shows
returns 33.4 mm
